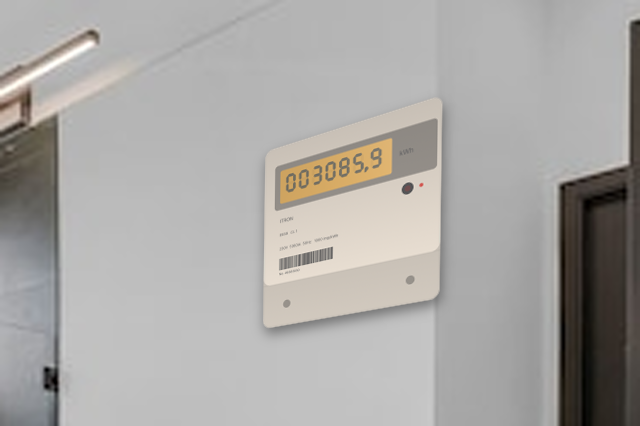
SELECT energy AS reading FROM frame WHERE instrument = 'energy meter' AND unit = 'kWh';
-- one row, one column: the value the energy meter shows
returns 3085.9 kWh
